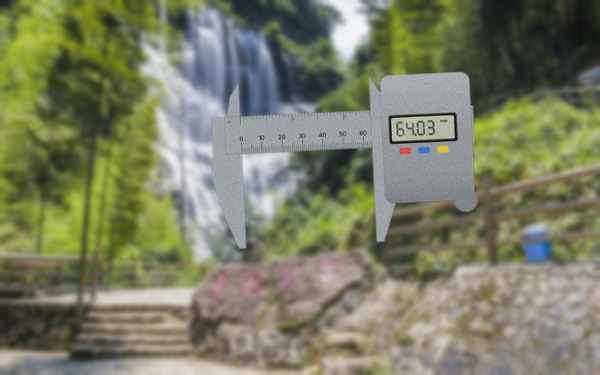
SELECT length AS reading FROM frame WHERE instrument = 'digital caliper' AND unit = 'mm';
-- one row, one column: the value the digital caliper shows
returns 64.03 mm
